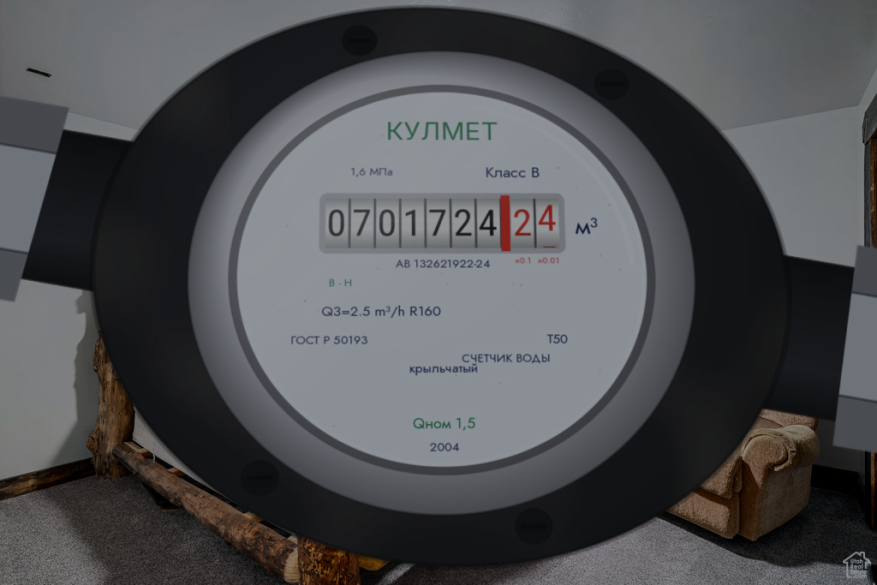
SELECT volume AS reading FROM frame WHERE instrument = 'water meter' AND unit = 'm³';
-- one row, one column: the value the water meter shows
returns 701724.24 m³
